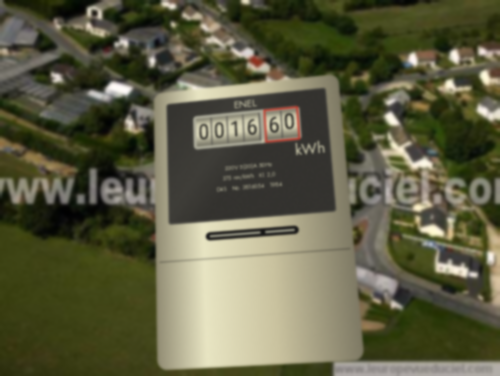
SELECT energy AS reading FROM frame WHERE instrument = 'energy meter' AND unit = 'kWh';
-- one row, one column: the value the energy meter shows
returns 16.60 kWh
